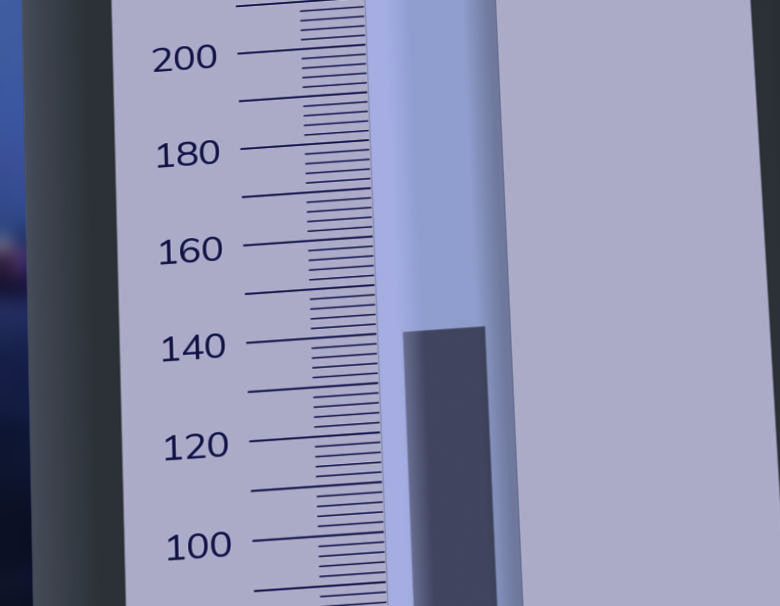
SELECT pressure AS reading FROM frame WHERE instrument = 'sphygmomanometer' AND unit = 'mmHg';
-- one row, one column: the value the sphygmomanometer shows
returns 140 mmHg
